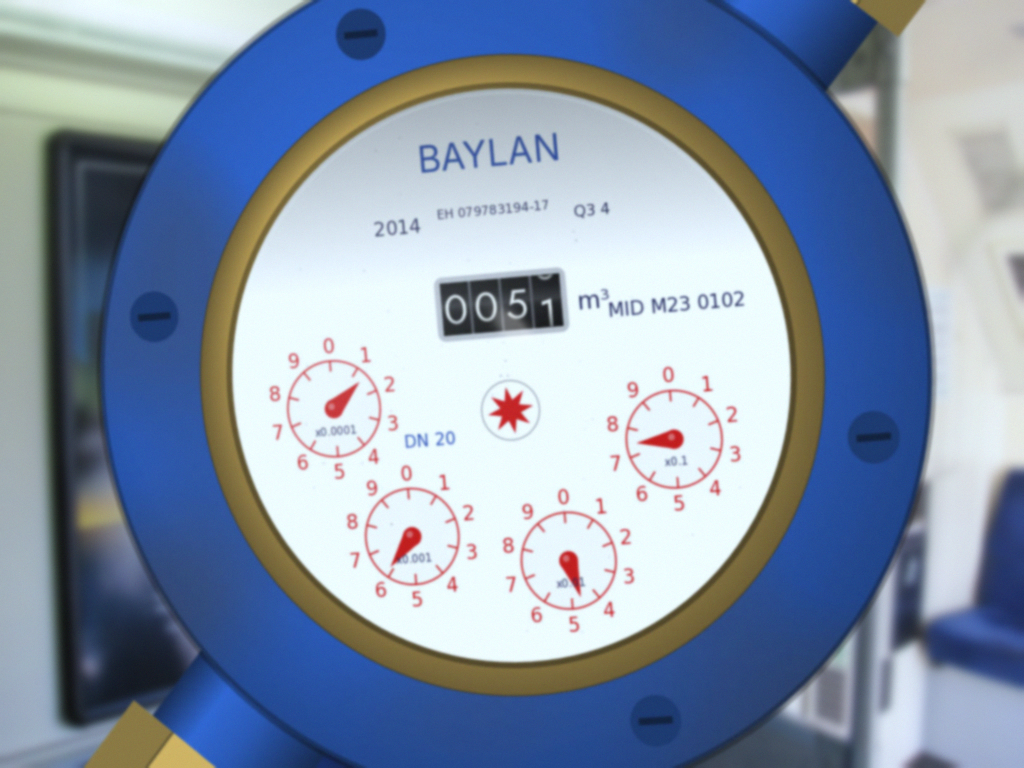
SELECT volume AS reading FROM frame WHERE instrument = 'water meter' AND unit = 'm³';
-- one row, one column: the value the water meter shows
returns 50.7461 m³
